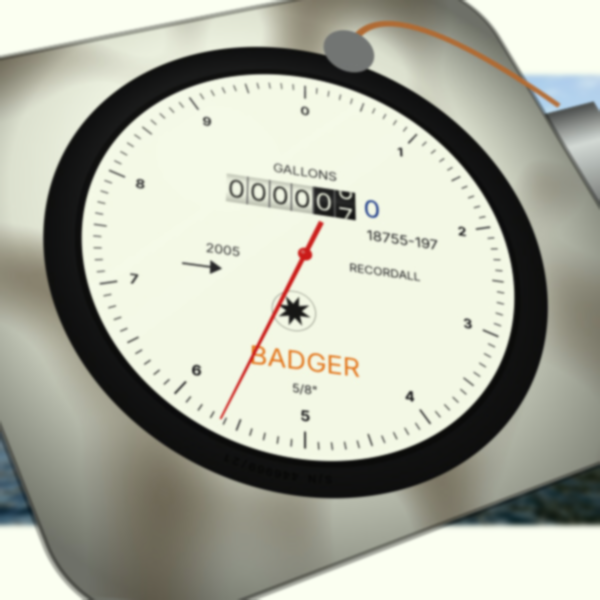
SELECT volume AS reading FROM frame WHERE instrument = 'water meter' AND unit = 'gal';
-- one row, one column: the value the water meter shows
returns 65.6 gal
